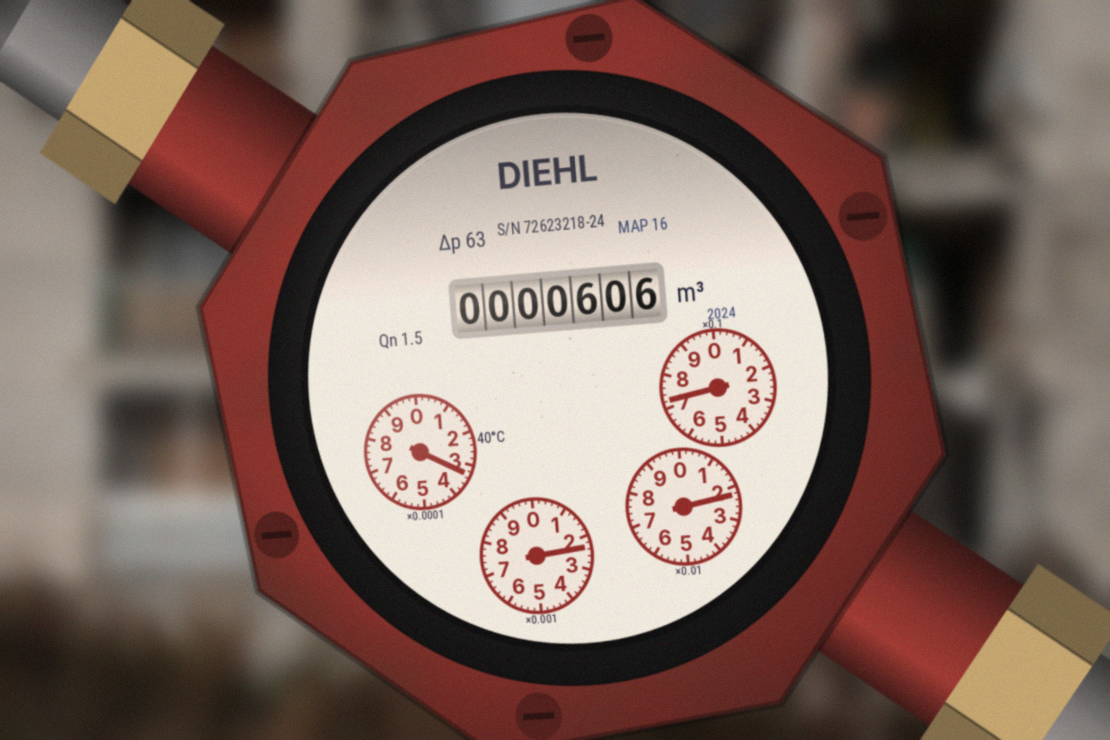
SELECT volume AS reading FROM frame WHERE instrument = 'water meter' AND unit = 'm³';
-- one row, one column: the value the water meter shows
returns 606.7223 m³
